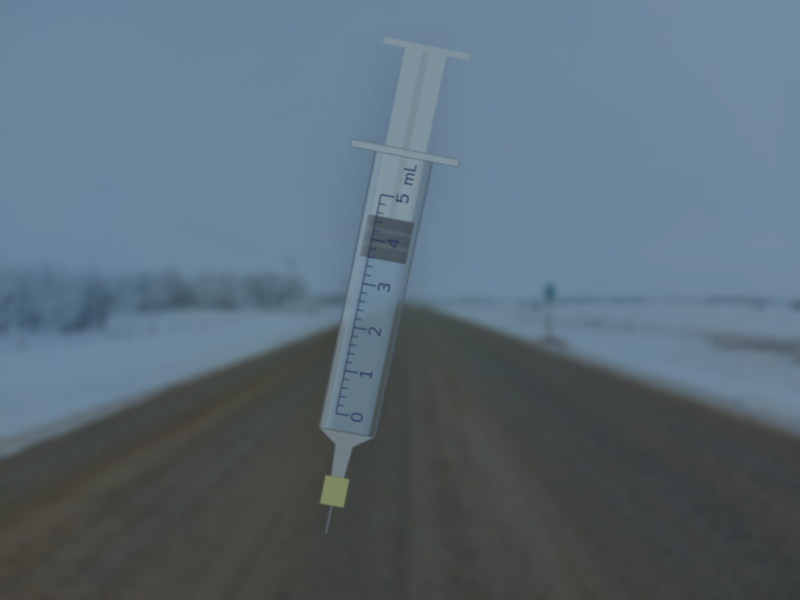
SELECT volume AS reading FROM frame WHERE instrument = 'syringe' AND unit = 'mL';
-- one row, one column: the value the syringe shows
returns 3.6 mL
